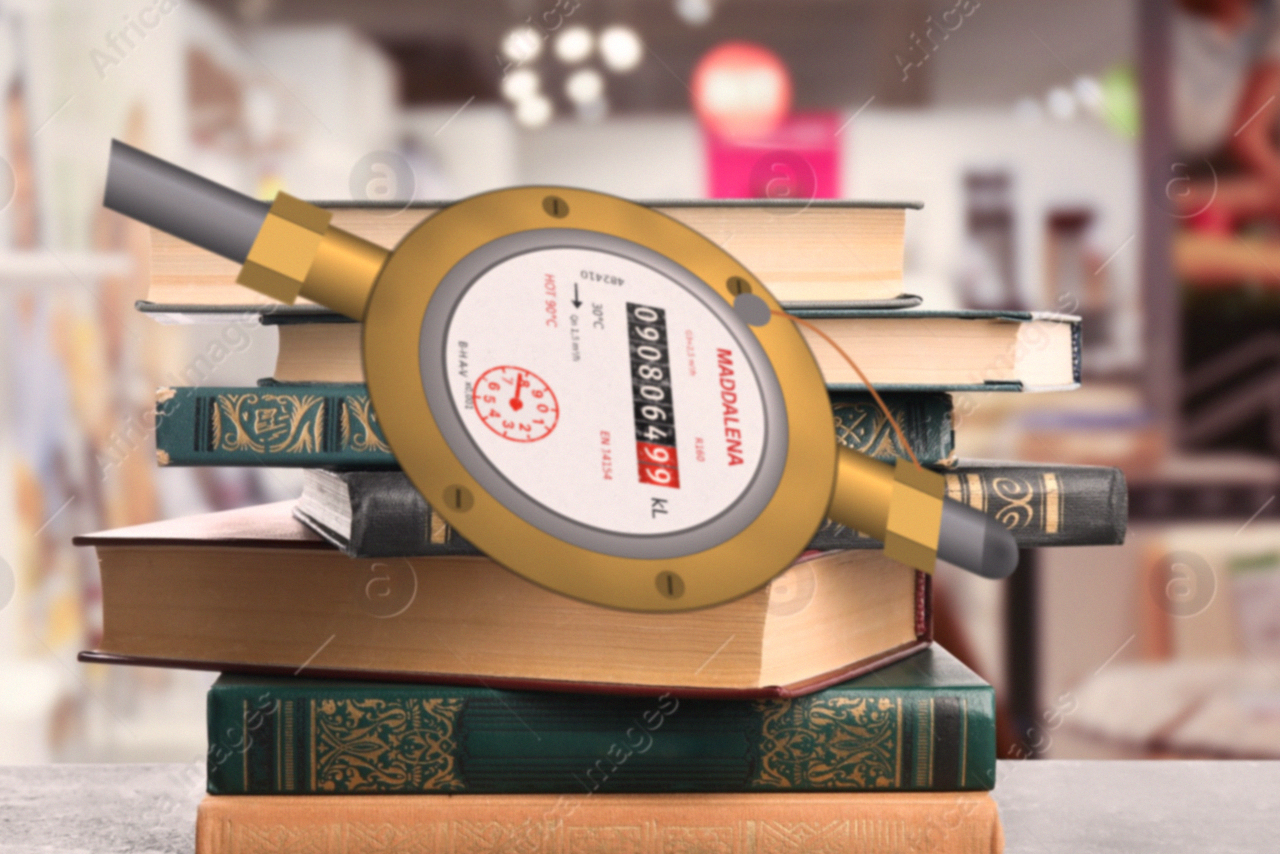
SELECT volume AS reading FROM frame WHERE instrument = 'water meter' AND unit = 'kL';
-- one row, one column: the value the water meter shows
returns 908064.997 kL
